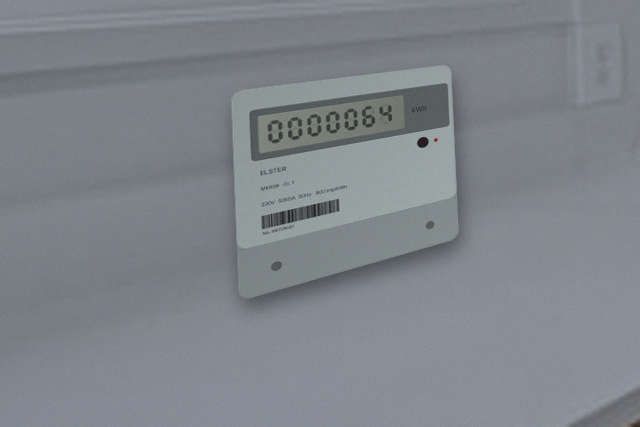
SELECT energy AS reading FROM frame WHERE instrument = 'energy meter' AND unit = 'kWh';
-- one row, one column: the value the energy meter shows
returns 64 kWh
